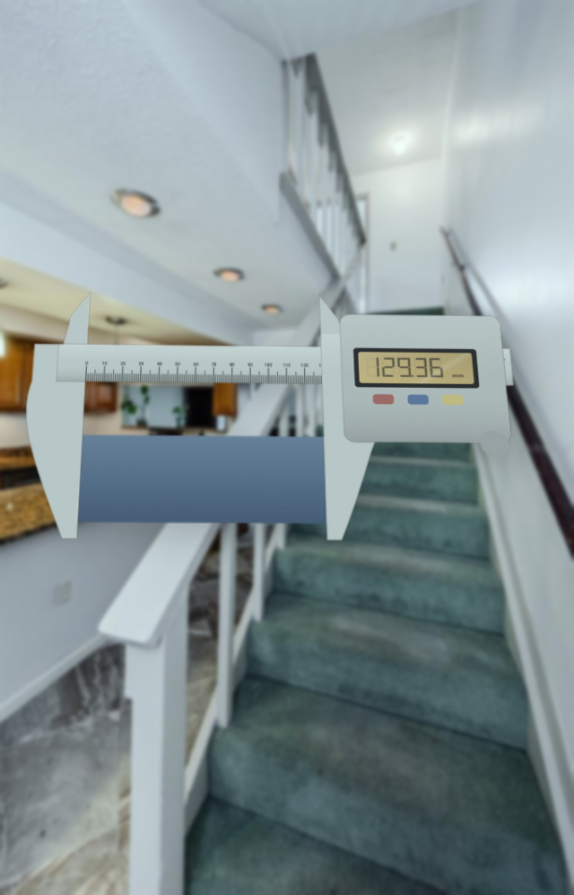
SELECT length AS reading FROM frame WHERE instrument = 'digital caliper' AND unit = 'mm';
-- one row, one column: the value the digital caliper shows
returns 129.36 mm
